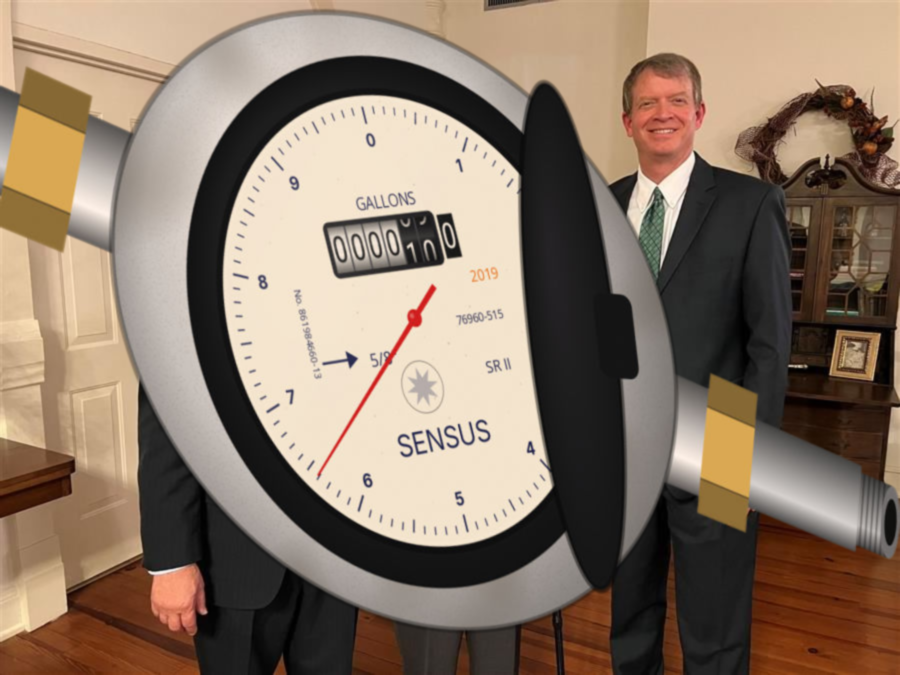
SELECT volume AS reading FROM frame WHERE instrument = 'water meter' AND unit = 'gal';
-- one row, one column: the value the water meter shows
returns 96.4 gal
